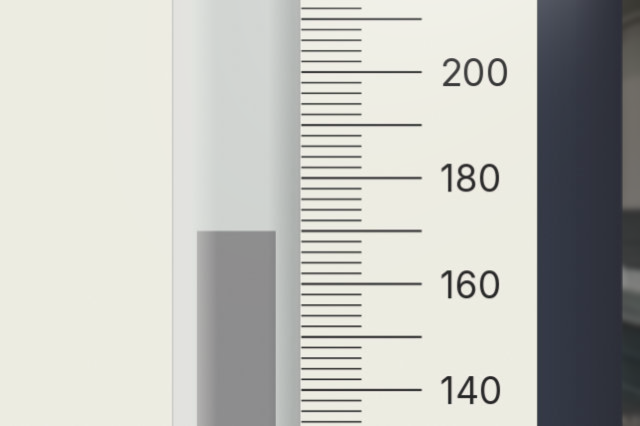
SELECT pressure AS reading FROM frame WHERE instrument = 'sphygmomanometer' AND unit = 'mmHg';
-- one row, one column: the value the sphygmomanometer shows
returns 170 mmHg
